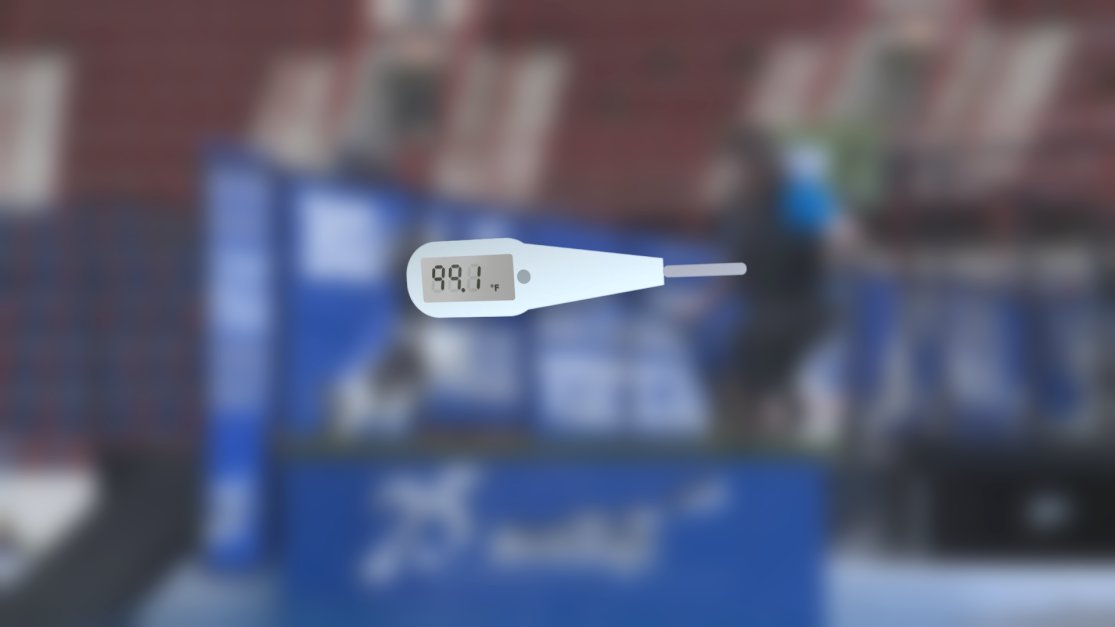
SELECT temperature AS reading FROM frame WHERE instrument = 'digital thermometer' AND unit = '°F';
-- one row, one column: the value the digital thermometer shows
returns 99.1 °F
